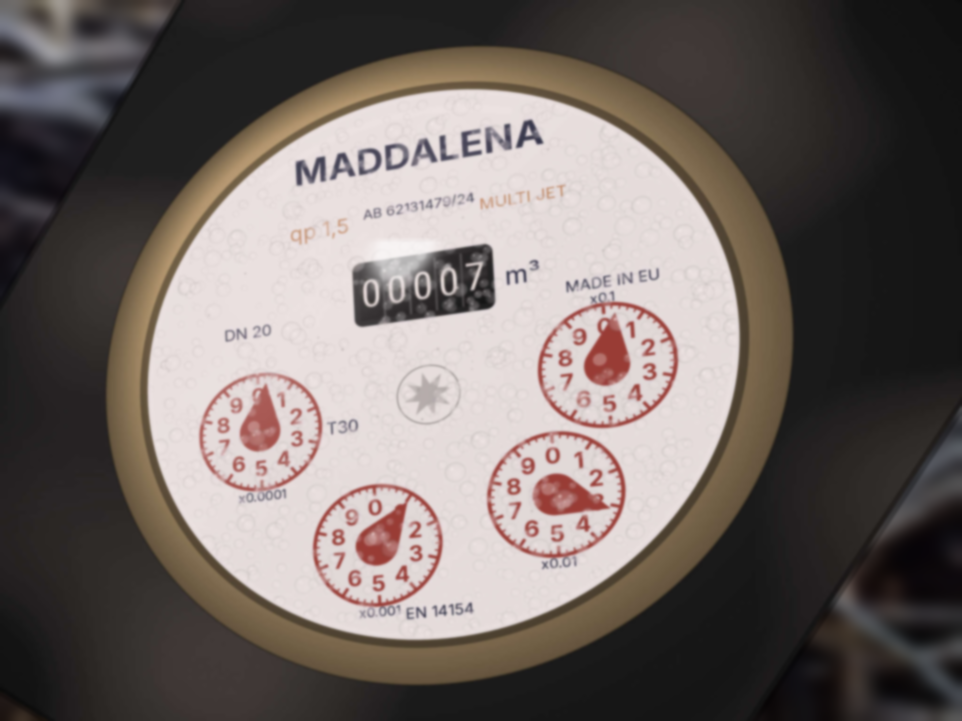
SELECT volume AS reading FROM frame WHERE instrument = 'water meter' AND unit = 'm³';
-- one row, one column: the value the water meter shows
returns 7.0310 m³
